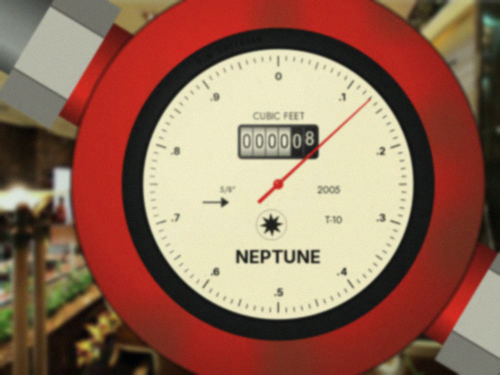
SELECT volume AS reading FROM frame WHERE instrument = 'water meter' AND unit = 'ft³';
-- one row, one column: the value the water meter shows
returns 8.13 ft³
